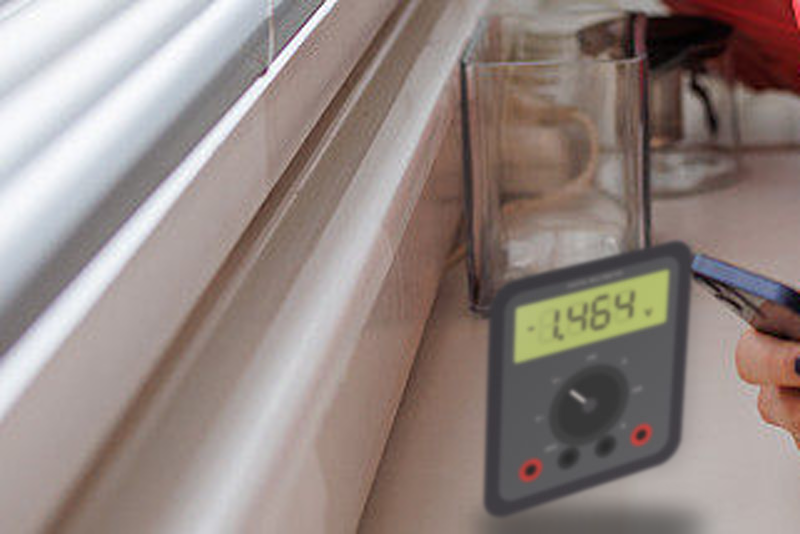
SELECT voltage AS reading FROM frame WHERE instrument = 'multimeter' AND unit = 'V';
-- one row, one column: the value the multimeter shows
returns -1.464 V
